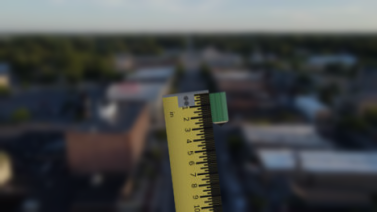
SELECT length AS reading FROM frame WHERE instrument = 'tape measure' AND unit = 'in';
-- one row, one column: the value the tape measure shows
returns 3 in
